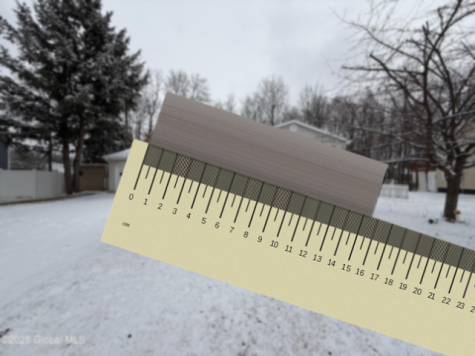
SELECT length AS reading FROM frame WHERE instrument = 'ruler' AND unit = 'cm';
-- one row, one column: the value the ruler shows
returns 15.5 cm
